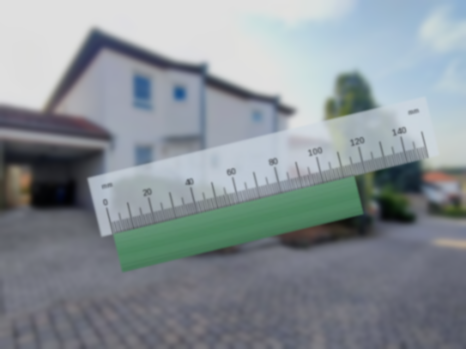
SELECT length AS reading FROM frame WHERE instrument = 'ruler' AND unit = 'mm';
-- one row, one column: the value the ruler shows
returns 115 mm
